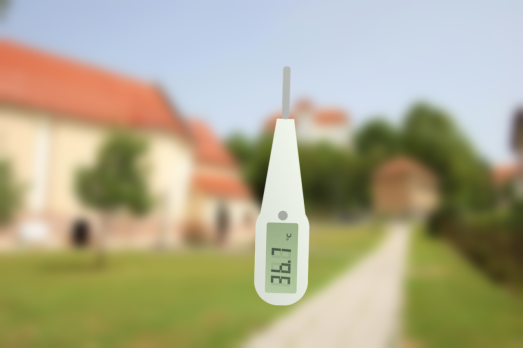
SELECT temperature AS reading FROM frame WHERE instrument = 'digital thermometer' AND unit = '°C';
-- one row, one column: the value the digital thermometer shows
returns 36.7 °C
